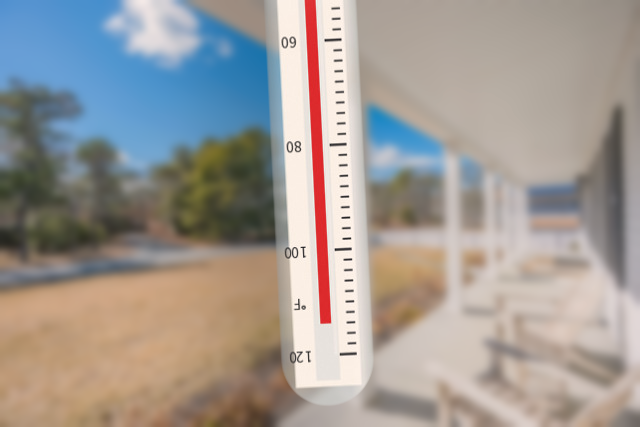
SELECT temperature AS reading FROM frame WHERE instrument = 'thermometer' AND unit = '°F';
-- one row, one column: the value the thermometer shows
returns 114 °F
